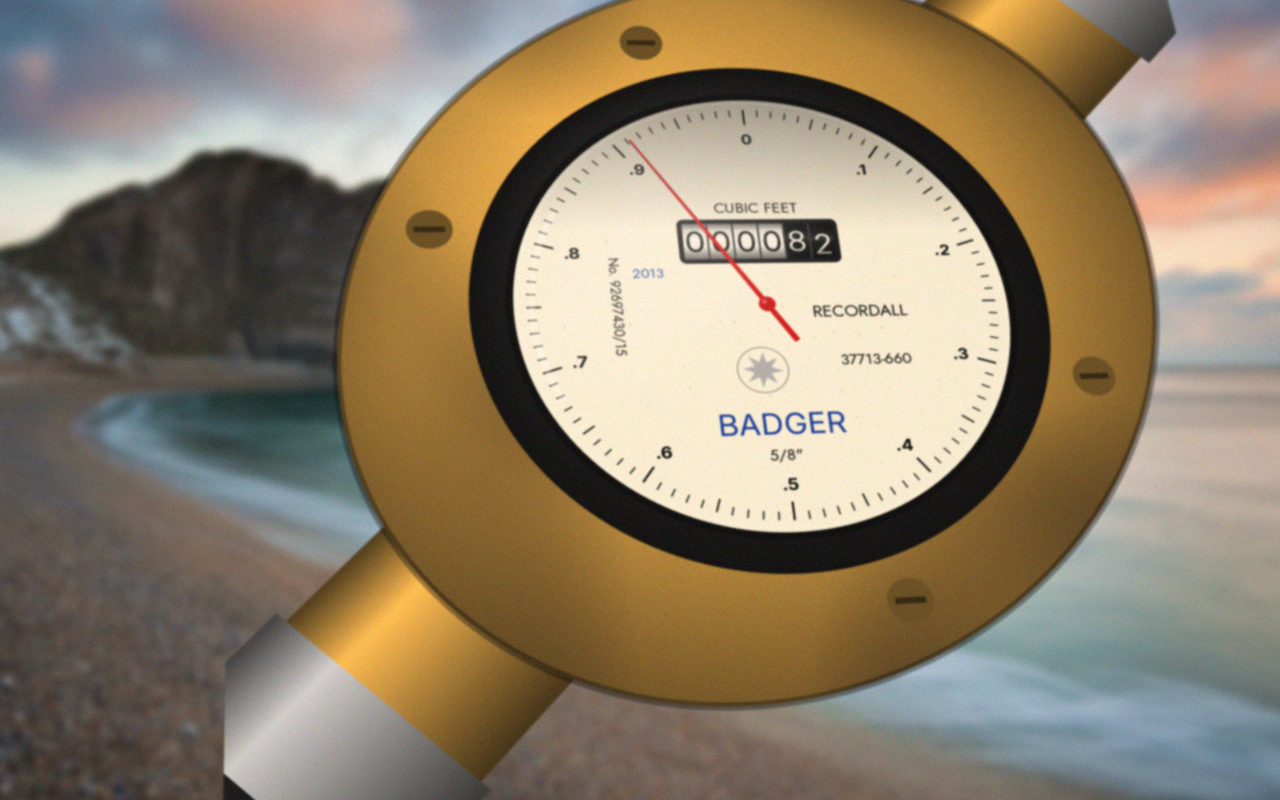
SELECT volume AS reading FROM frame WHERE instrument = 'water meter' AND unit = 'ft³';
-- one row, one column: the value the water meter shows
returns 81.91 ft³
